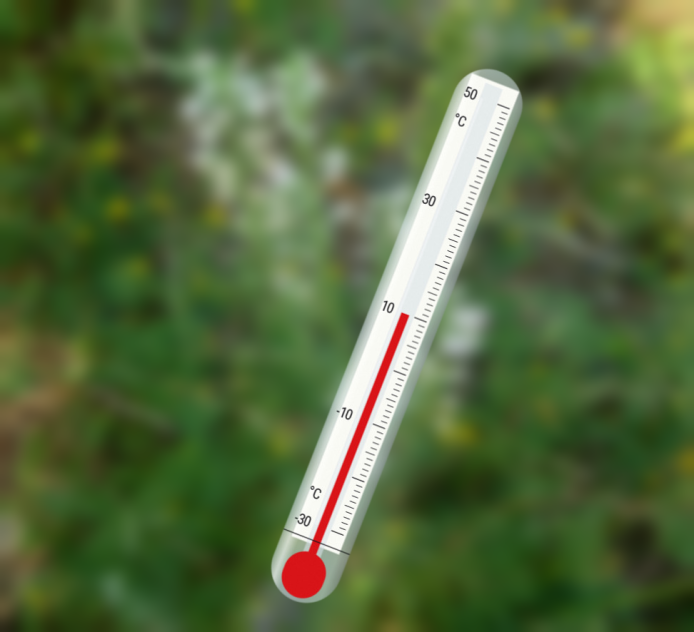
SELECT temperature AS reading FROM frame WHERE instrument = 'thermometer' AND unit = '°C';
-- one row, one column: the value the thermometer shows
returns 10 °C
